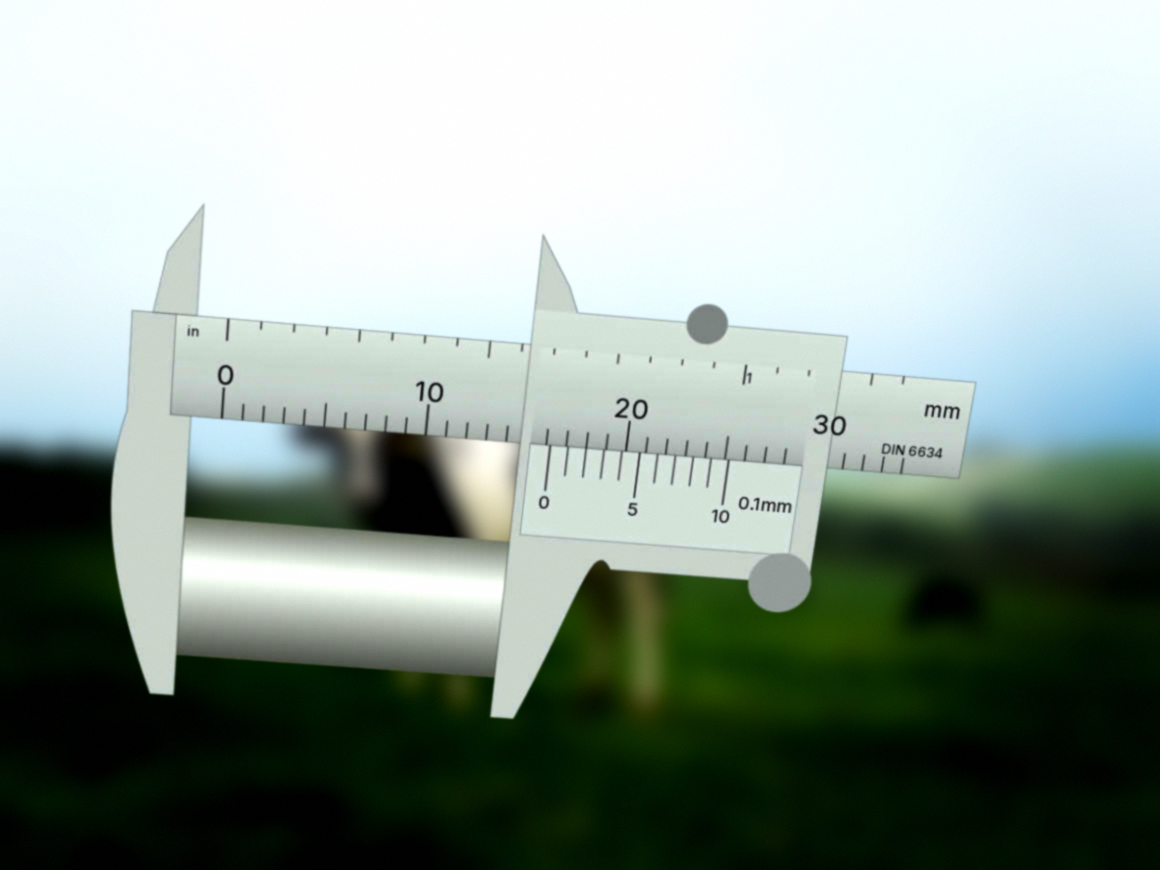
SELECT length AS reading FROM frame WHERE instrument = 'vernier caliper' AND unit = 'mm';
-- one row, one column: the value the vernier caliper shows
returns 16.2 mm
